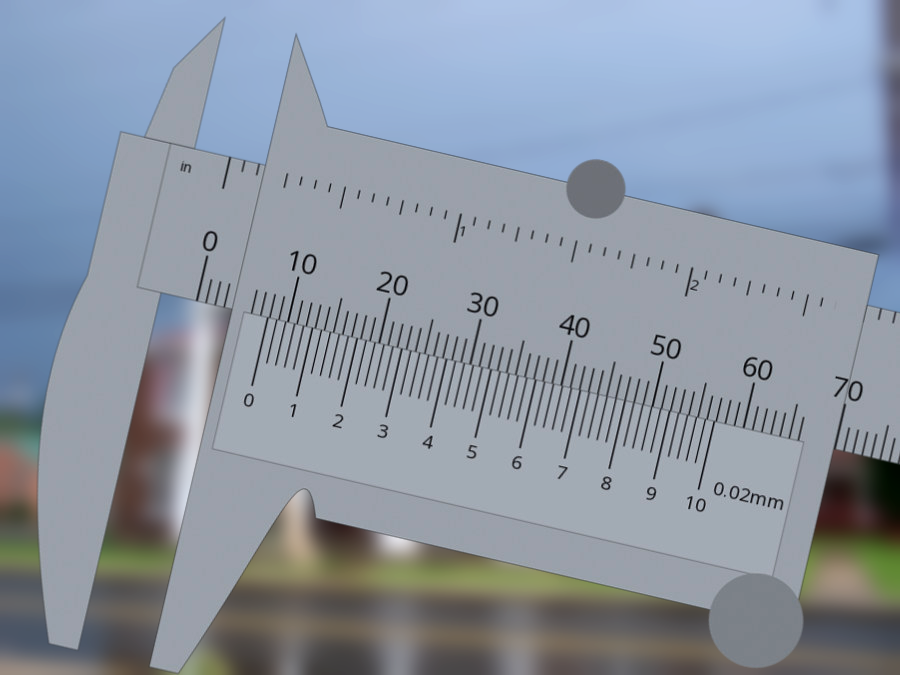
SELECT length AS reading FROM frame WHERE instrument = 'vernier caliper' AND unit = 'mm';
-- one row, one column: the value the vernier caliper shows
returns 7.8 mm
